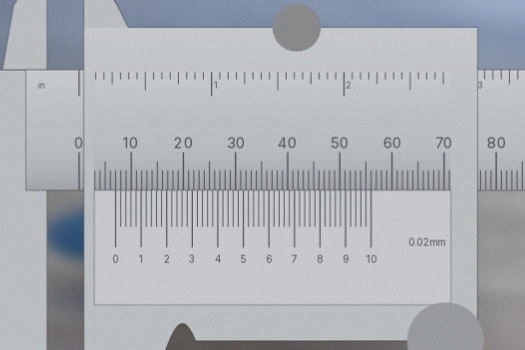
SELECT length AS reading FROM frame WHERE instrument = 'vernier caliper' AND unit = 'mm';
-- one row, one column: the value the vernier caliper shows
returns 7.0 mm
